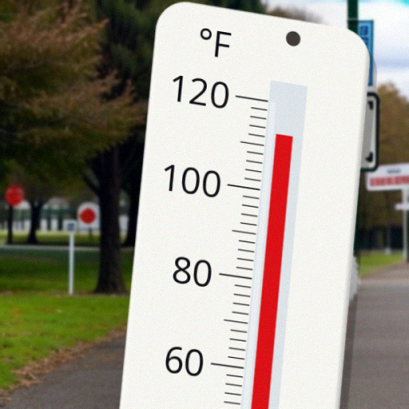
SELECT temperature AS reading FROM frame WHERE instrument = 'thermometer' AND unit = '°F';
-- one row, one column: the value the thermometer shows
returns 113 °F
